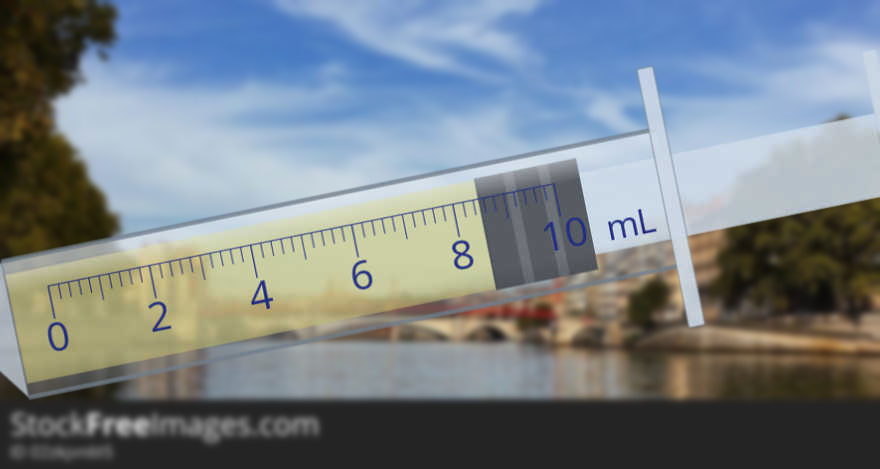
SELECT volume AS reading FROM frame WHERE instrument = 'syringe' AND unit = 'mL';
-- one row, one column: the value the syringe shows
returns 8.5 mL
